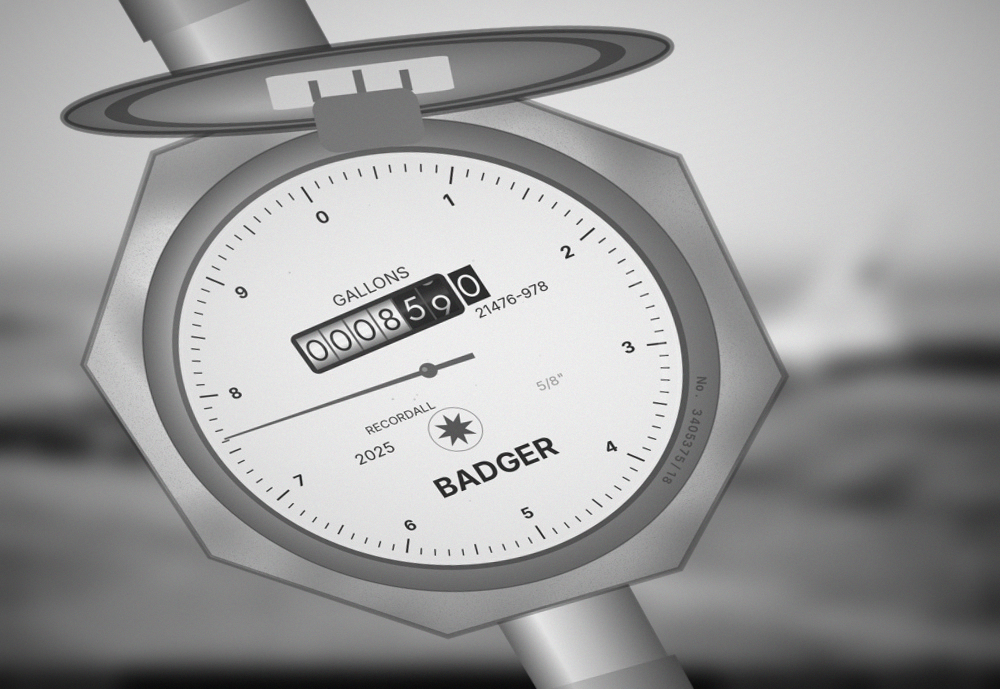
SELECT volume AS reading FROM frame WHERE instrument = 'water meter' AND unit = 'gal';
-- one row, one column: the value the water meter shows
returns 8587.6 gal
